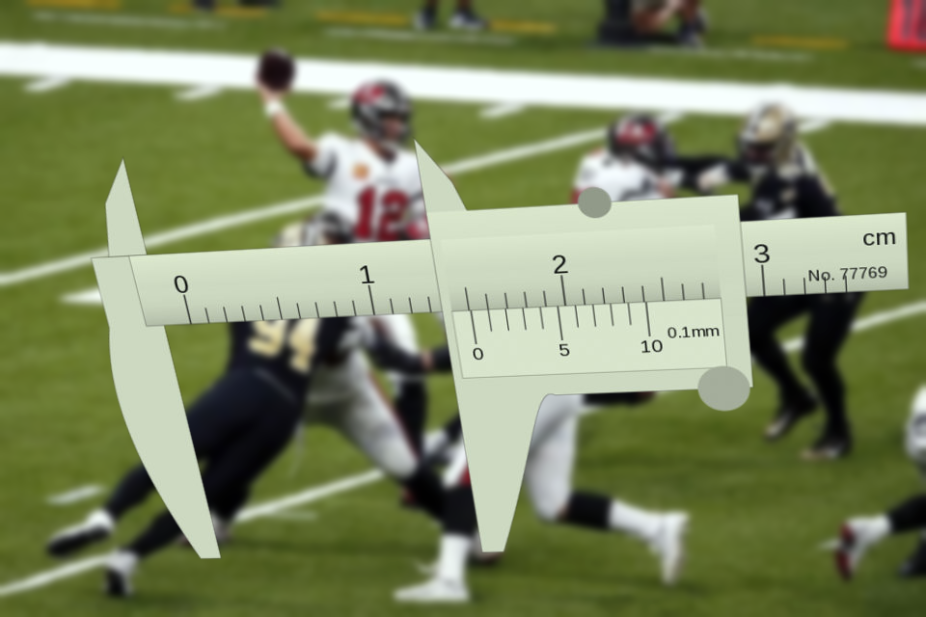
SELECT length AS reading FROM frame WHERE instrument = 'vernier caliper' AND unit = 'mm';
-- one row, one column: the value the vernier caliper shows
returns 15.1 mm
